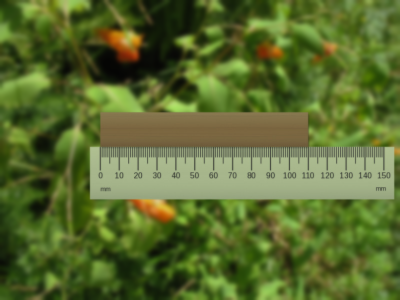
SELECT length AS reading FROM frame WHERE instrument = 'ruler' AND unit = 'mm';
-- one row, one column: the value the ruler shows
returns 110 mm
